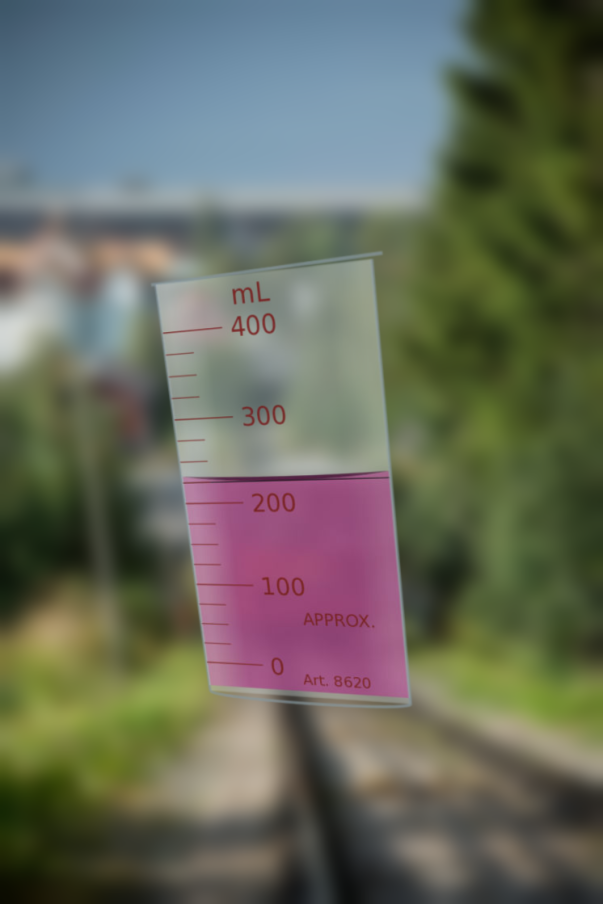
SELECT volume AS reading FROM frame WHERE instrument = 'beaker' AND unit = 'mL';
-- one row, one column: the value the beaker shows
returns 225 mL
